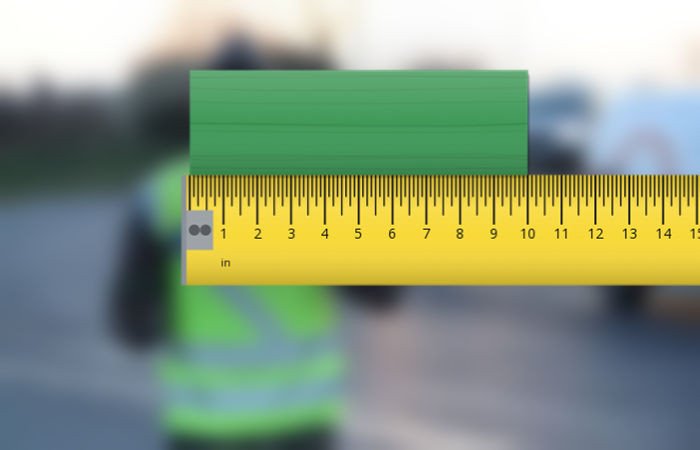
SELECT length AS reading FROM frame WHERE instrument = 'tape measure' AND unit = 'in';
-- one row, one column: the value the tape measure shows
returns 10 in
